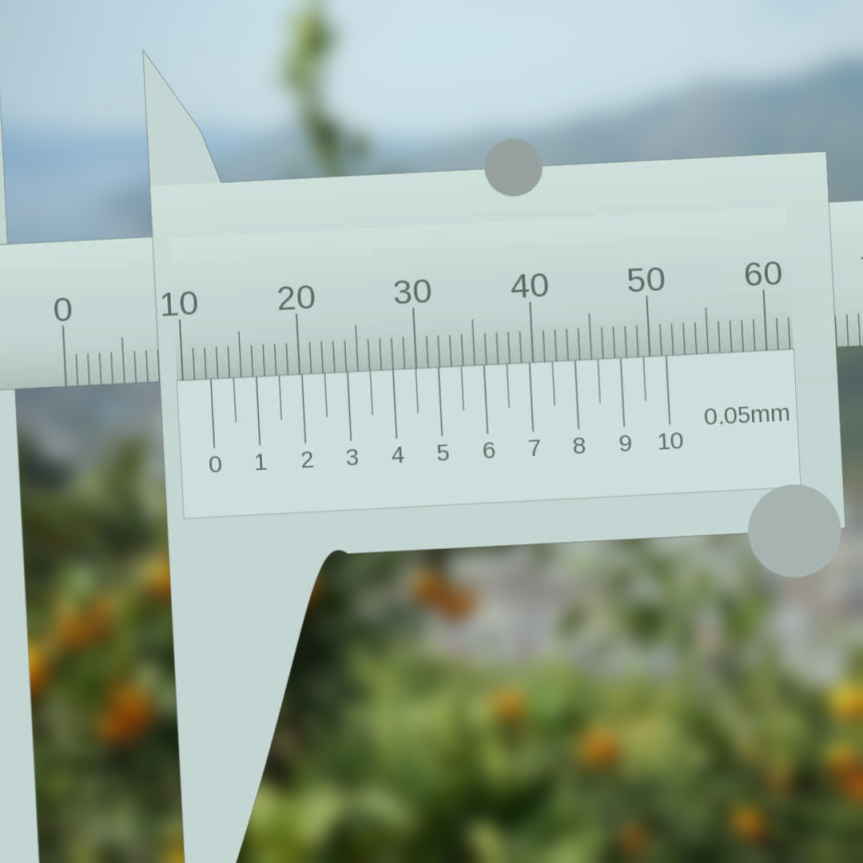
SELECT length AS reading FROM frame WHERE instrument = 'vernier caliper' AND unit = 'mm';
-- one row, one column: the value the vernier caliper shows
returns 12.4 mm
